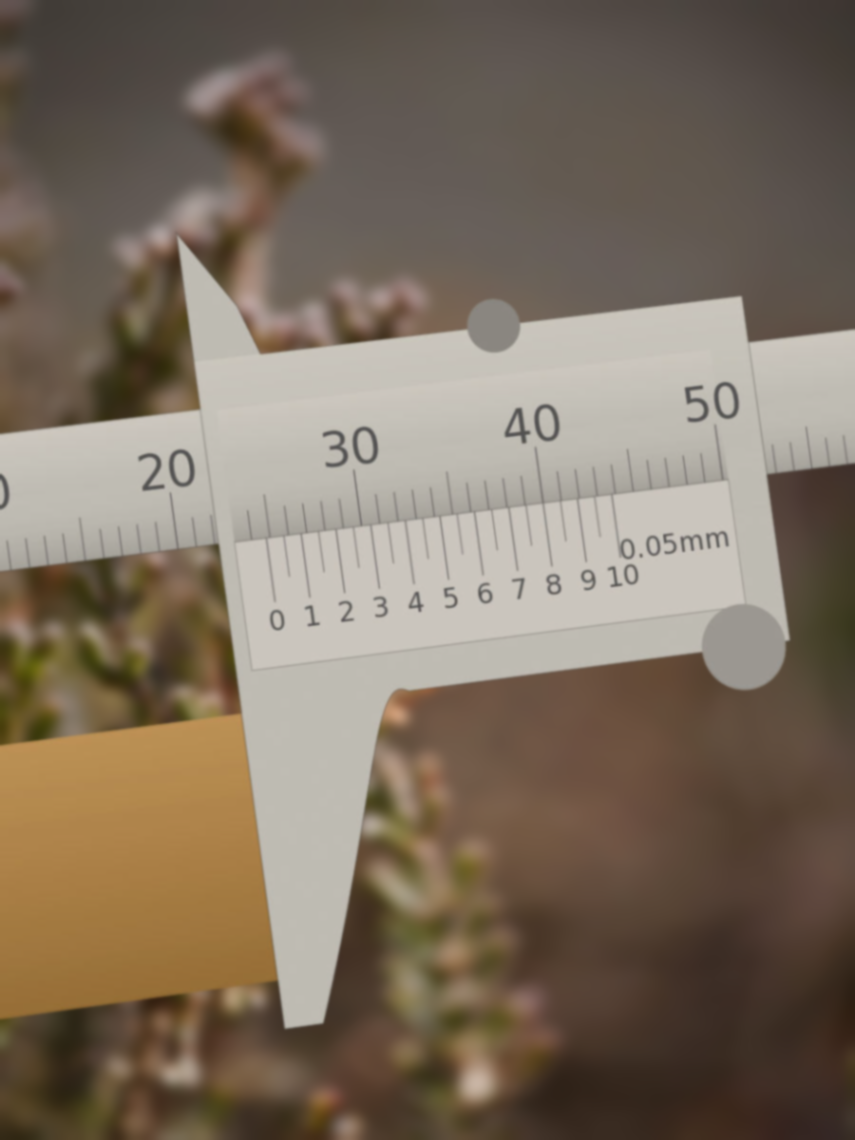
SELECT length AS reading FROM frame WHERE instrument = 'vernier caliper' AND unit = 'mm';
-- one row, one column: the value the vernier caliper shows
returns 24.8 mm
